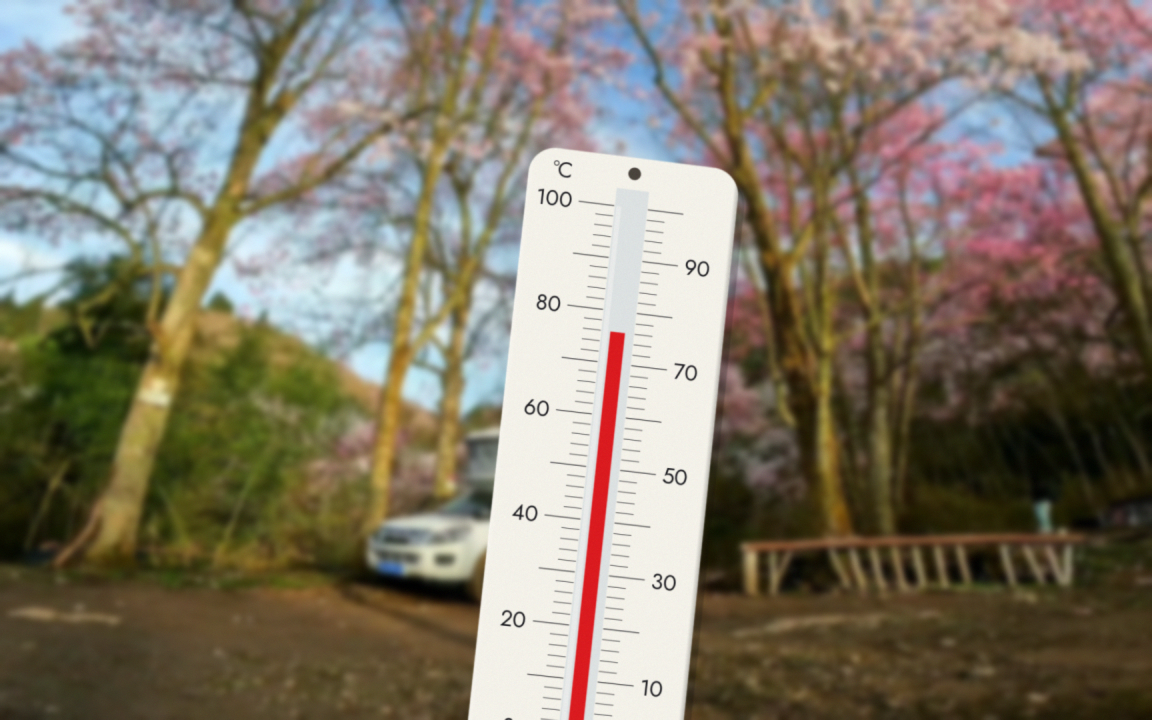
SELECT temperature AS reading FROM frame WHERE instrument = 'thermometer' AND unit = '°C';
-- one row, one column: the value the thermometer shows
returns 76 °C
